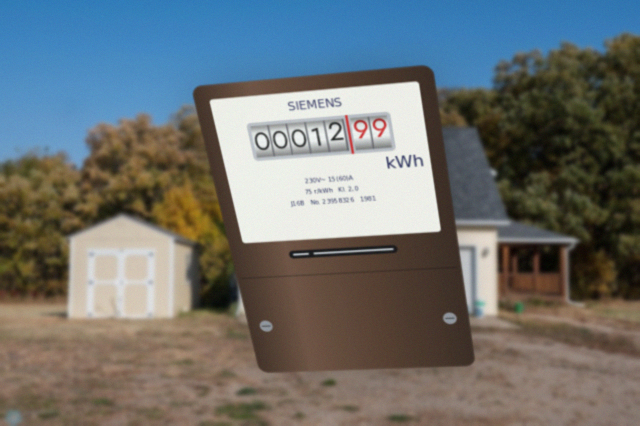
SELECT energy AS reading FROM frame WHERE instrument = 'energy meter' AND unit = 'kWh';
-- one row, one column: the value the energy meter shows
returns 12.99 kWh
